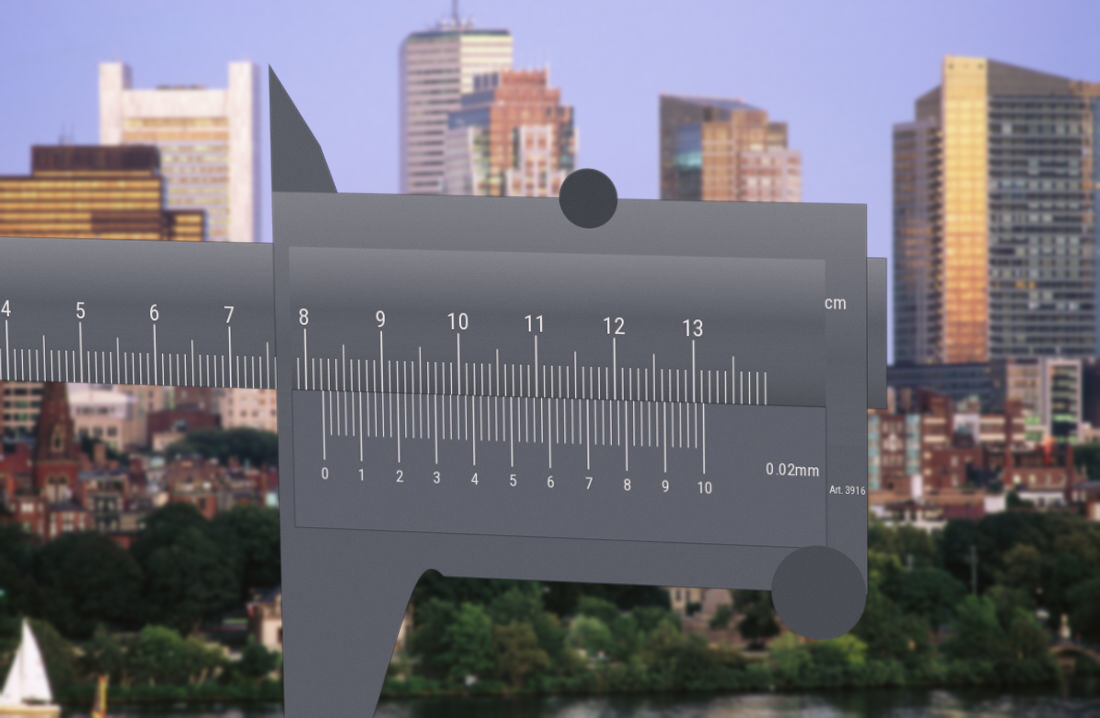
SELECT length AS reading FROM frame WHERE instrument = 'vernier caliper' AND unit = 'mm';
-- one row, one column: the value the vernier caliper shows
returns 82.2 mm
